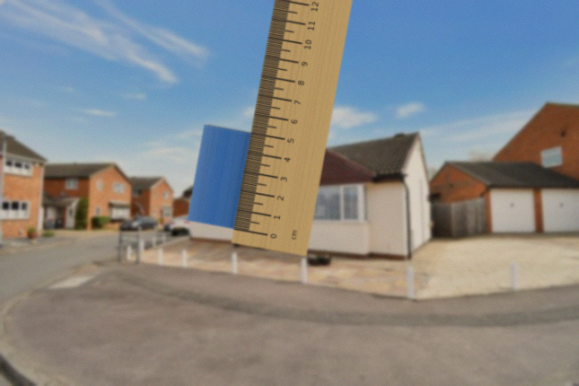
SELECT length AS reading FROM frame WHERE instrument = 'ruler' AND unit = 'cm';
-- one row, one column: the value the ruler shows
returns 5 cm
